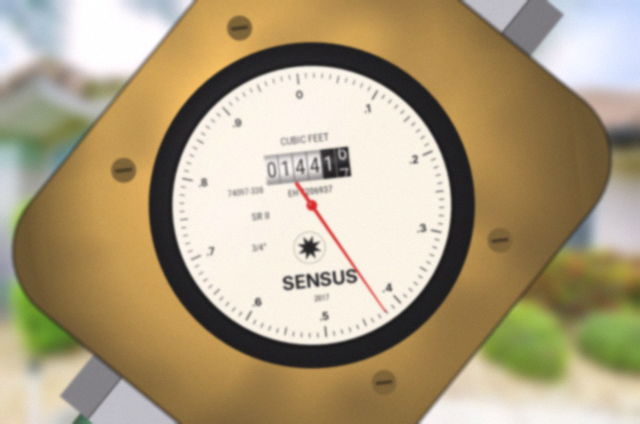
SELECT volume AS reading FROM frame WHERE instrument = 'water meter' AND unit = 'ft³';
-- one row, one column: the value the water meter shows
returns 14416.42 ft³
